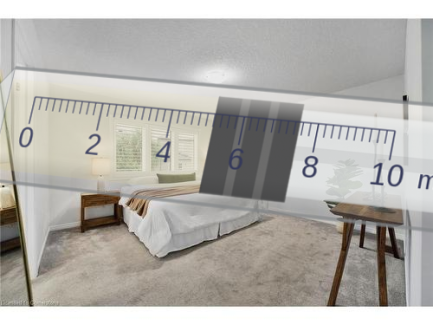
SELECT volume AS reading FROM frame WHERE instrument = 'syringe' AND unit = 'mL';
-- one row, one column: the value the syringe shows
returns 5.2 mL
